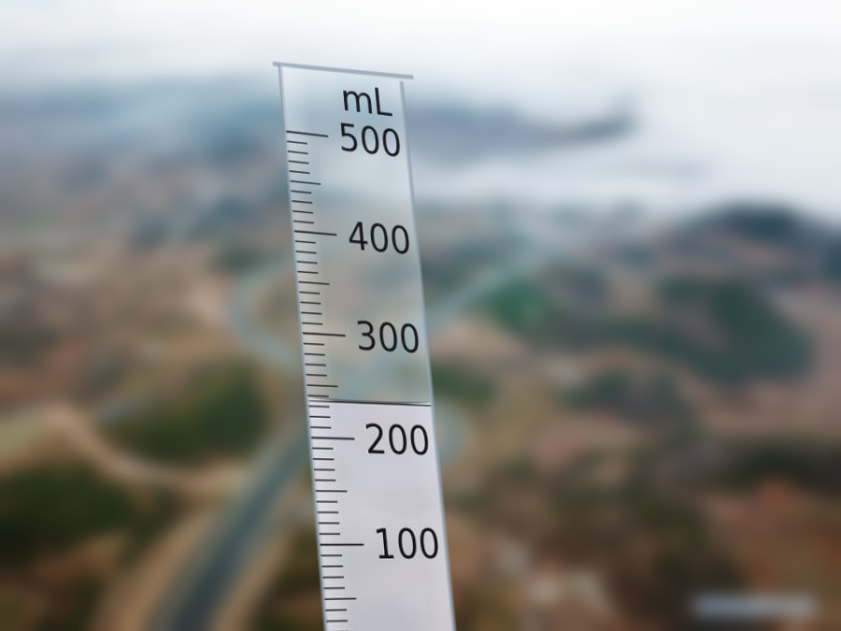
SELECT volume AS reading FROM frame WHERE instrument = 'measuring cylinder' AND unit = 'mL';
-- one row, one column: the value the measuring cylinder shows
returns 235 mL
